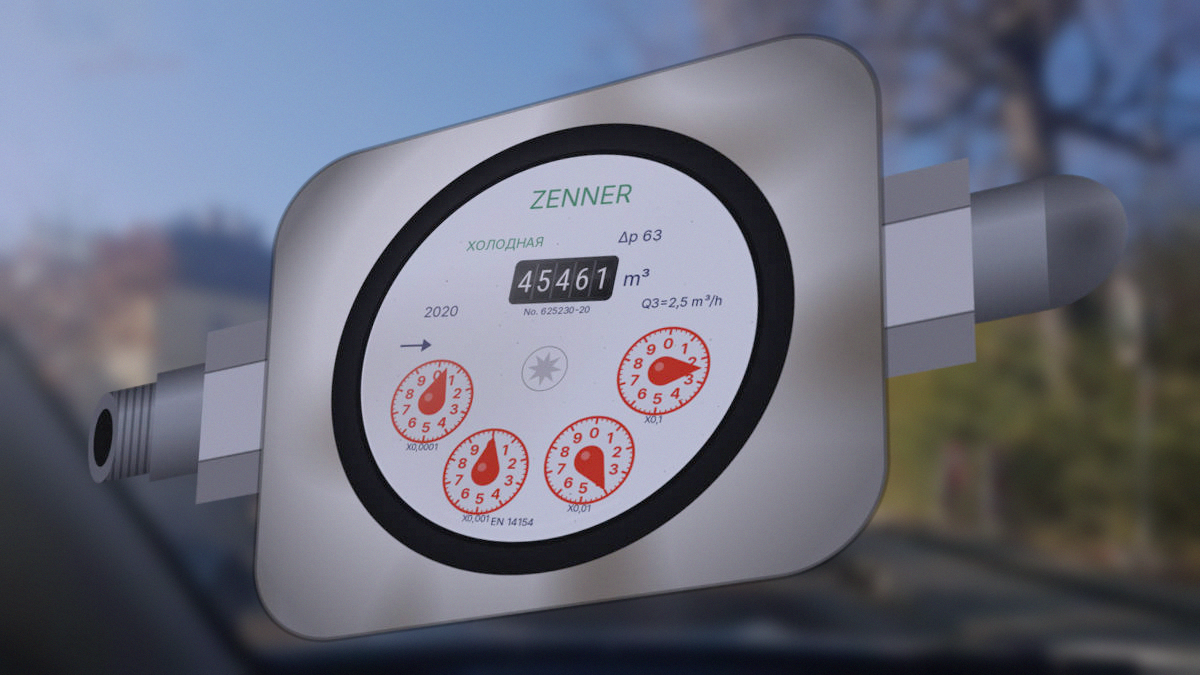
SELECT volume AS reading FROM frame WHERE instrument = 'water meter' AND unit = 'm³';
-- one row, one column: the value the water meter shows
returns 45461.2400 m³
